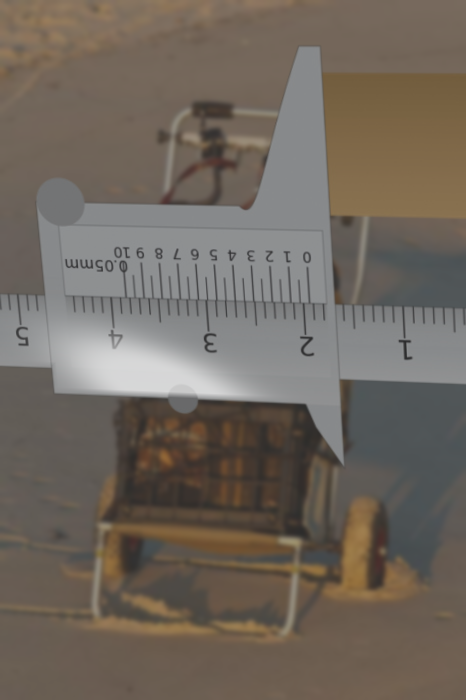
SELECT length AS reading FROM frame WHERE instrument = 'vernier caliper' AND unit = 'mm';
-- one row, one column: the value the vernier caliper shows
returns 19.4 mm
